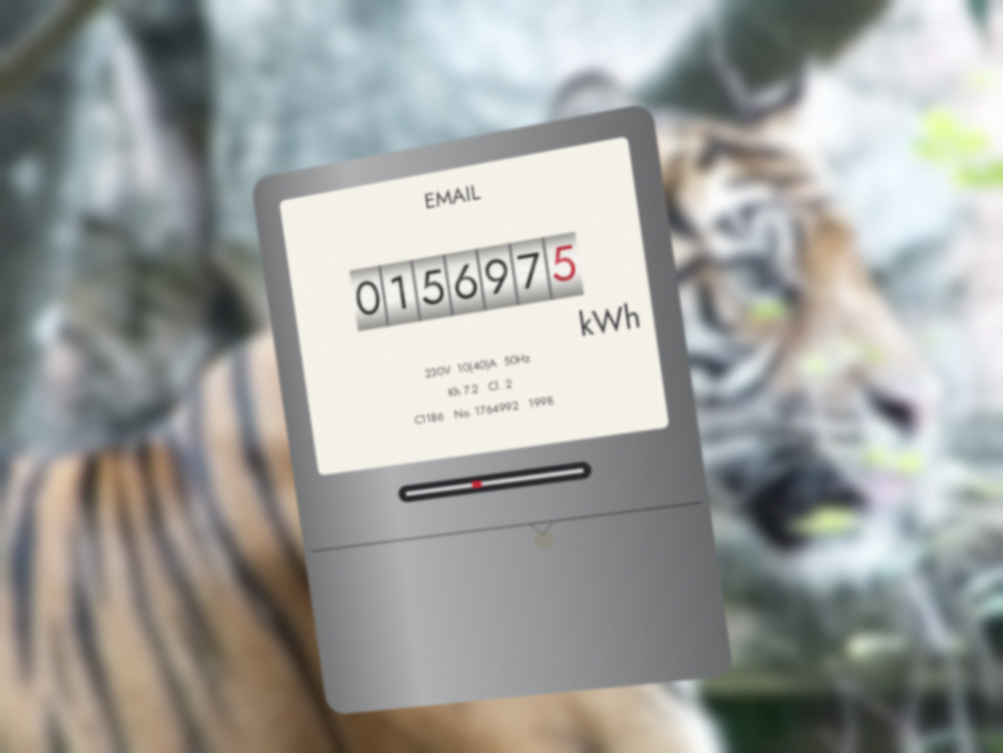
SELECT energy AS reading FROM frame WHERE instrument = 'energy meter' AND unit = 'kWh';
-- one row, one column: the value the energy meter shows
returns 15697.5 kWh
